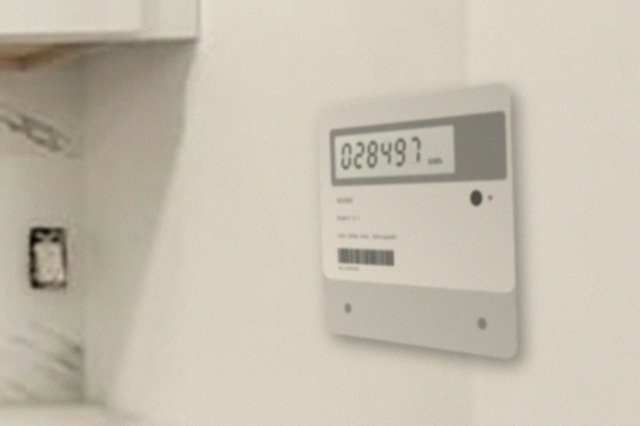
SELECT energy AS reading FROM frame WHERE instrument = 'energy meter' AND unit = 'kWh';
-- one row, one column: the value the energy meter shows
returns 28497 kWh
